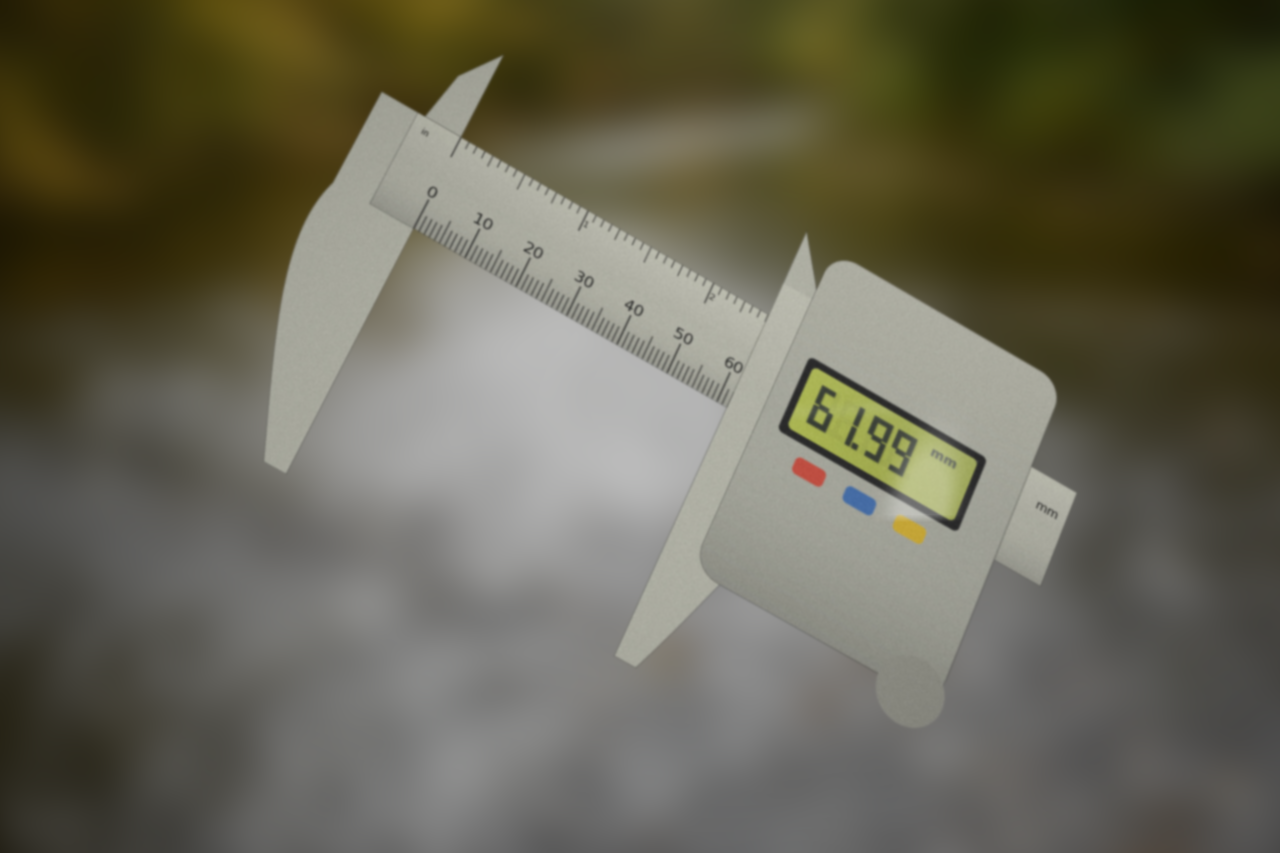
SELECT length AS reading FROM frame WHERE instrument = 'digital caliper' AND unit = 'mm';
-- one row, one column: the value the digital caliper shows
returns 61.99 mm
